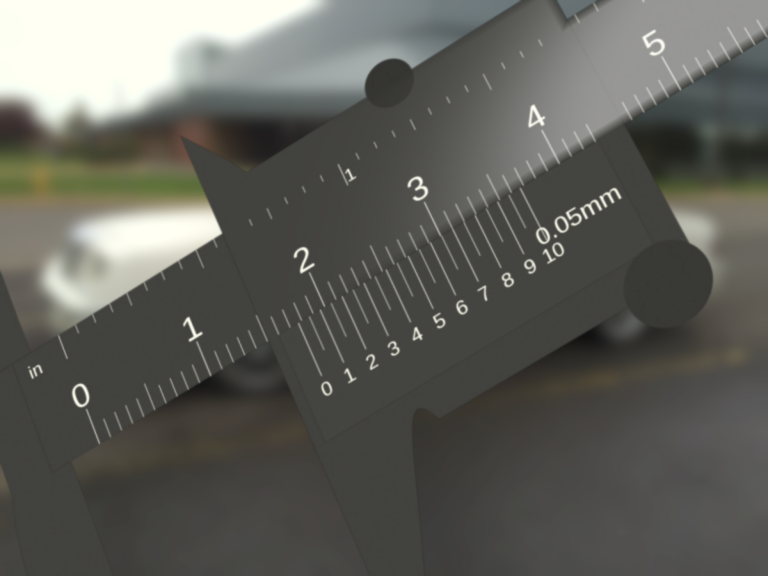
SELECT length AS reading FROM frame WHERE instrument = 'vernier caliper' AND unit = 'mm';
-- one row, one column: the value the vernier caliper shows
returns 17.7 mm
